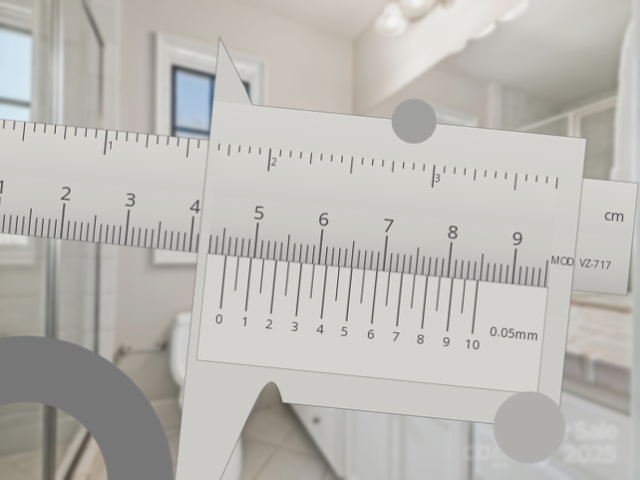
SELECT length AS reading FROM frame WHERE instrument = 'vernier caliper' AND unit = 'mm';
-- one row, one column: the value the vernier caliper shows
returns 45.6 mm
